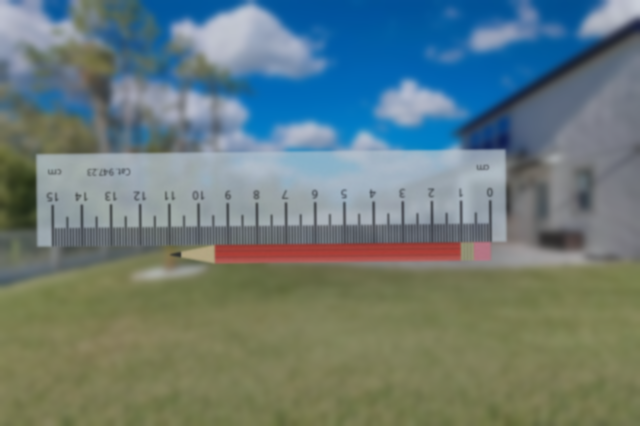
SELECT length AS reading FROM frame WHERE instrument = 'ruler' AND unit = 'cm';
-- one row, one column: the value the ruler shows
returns 11 cm
